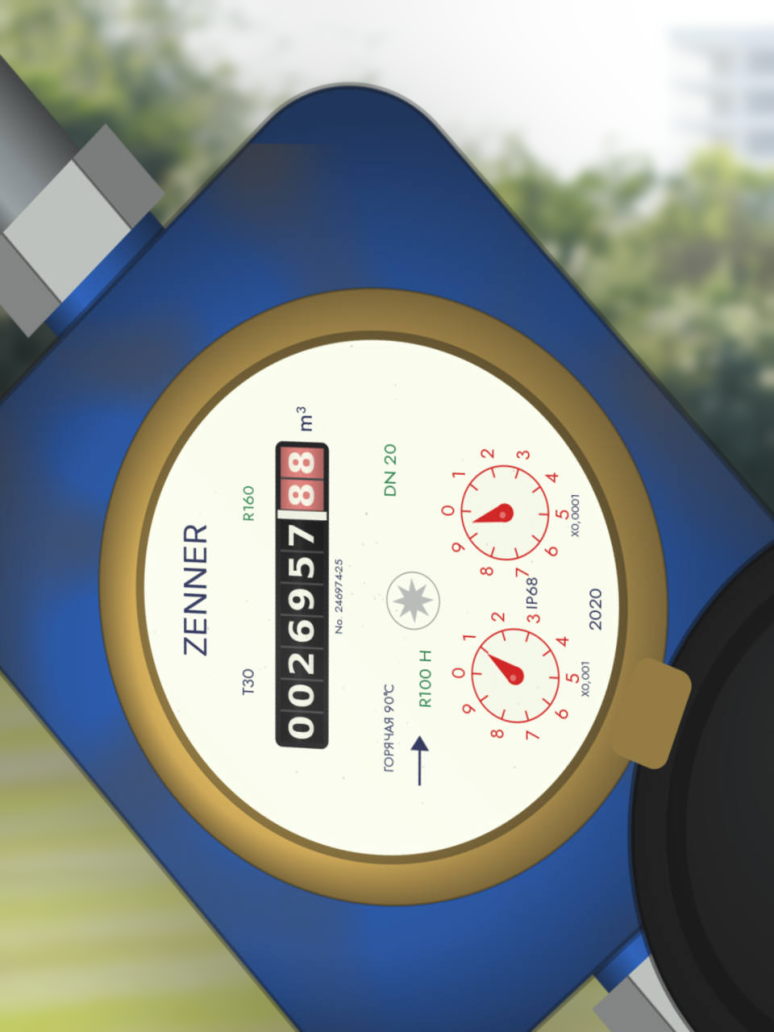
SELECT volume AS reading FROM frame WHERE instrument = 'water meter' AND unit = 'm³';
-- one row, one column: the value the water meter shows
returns 26957.8809 m³
